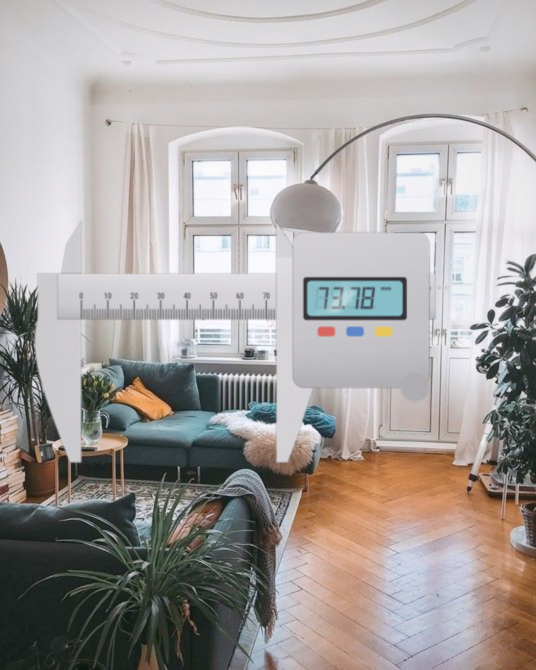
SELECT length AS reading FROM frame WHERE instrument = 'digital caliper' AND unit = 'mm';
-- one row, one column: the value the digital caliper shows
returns 73.78 mm
